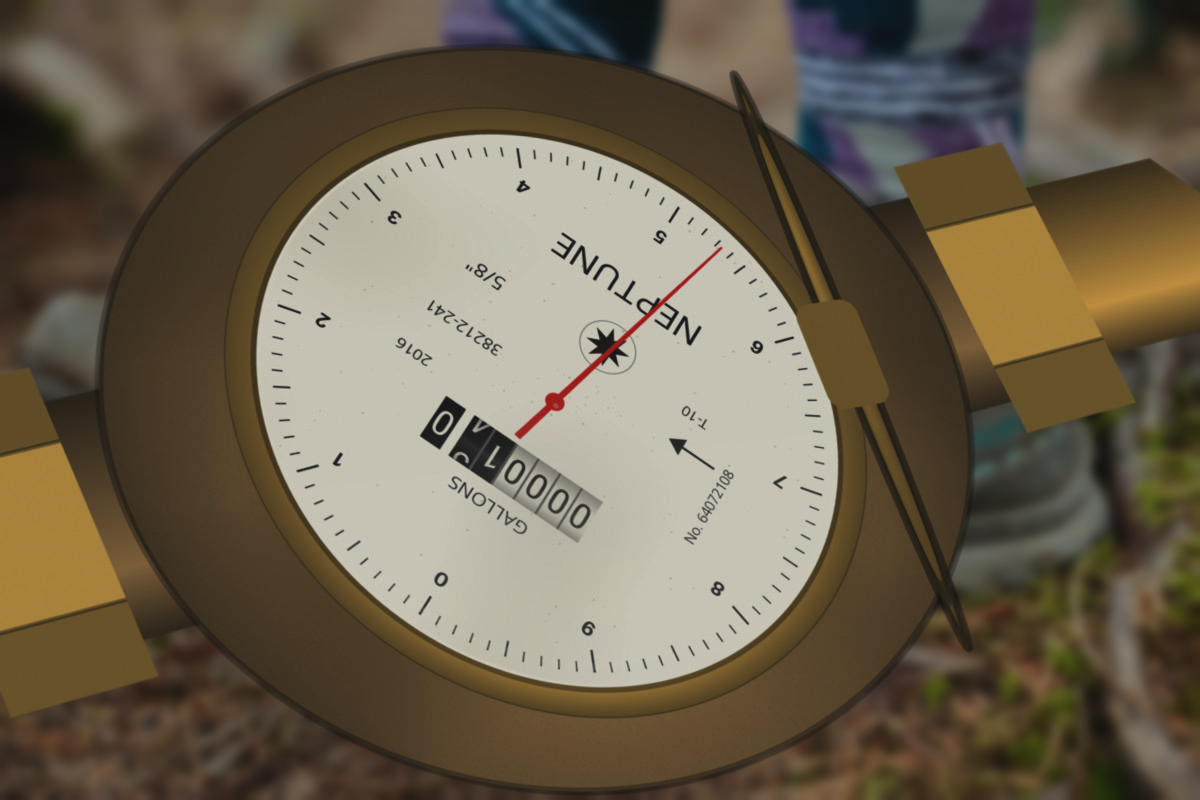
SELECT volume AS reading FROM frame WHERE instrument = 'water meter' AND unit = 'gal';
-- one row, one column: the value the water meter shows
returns 135.3 gal
